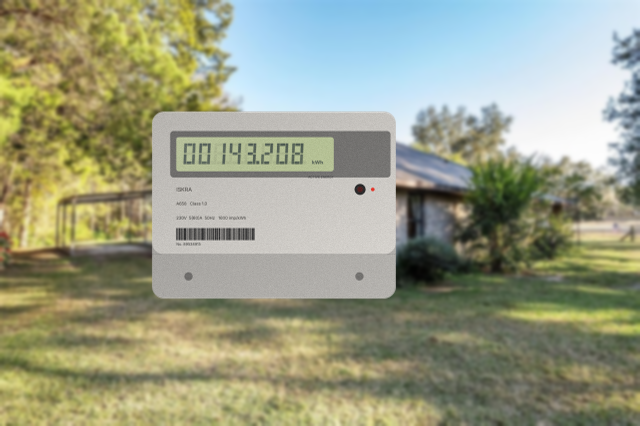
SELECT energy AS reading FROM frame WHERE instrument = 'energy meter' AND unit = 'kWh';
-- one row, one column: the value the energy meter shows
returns 143.208 kWh
